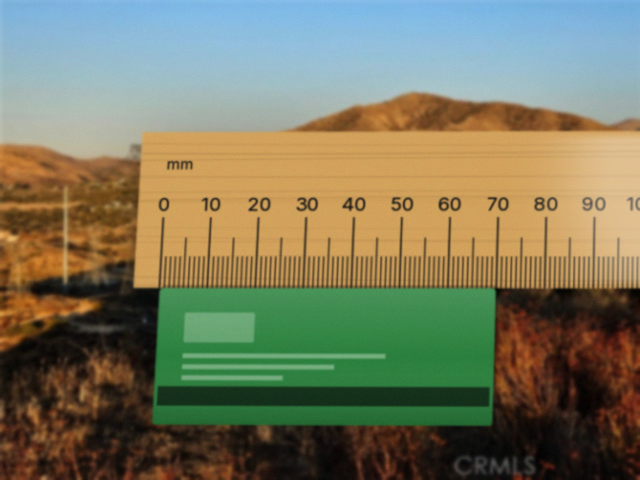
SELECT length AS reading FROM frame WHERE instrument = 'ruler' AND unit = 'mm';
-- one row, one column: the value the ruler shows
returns 70 mm
